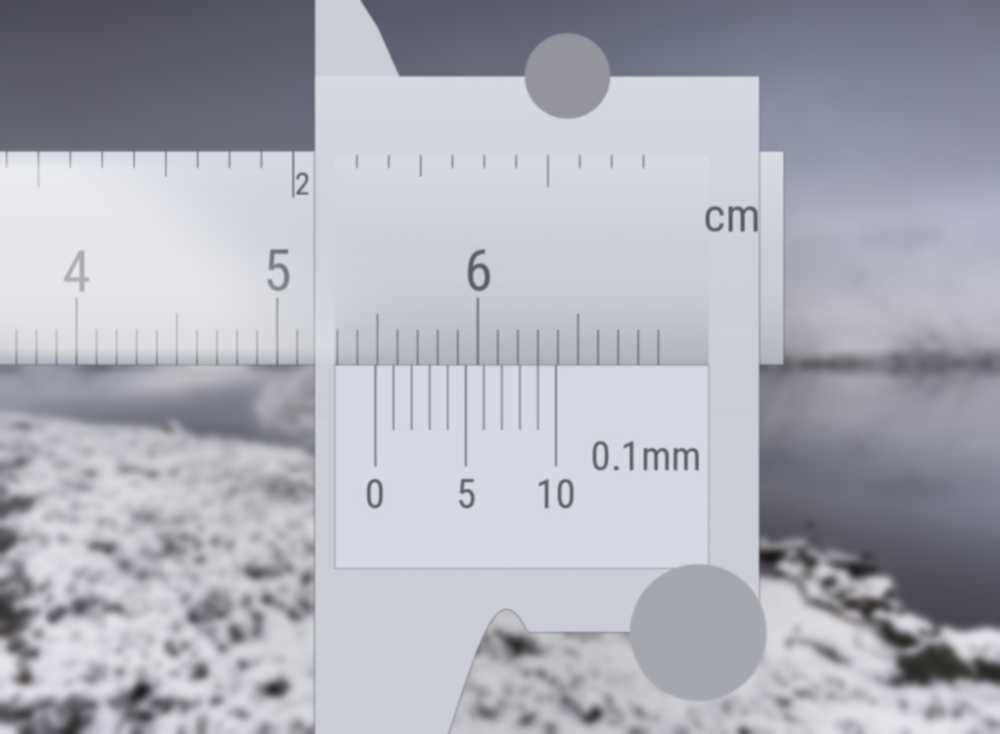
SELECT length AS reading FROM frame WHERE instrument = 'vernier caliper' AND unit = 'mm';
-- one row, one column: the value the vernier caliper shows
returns 54.9 mm
